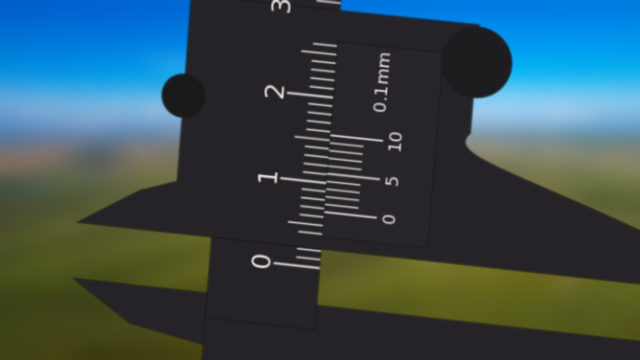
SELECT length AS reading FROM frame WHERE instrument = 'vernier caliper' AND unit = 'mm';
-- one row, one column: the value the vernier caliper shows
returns 6.6 mm
